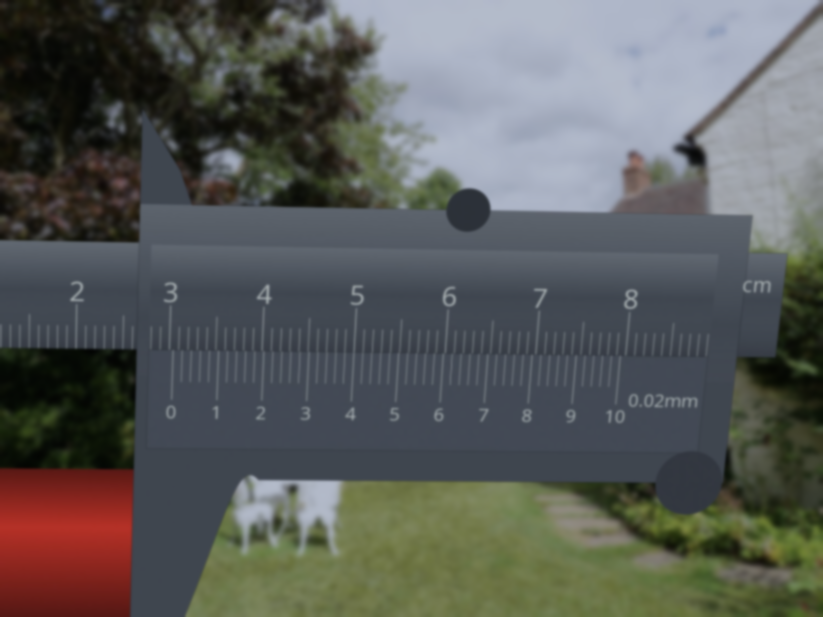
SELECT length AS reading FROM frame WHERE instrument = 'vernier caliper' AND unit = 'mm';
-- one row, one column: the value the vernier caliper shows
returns 30.4 mm
